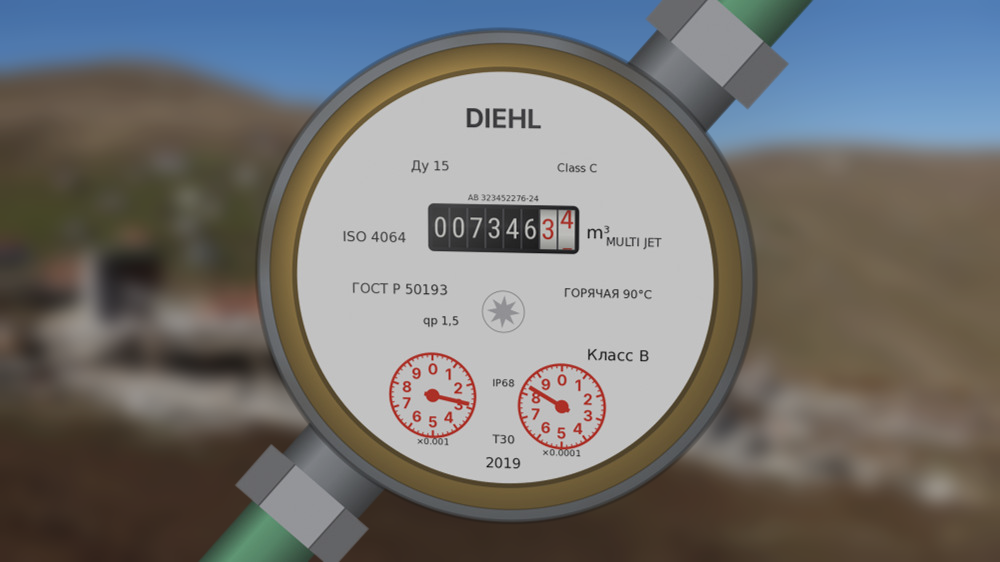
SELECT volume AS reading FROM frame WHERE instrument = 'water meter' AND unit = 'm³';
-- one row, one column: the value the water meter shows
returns 7346.3428 m³
